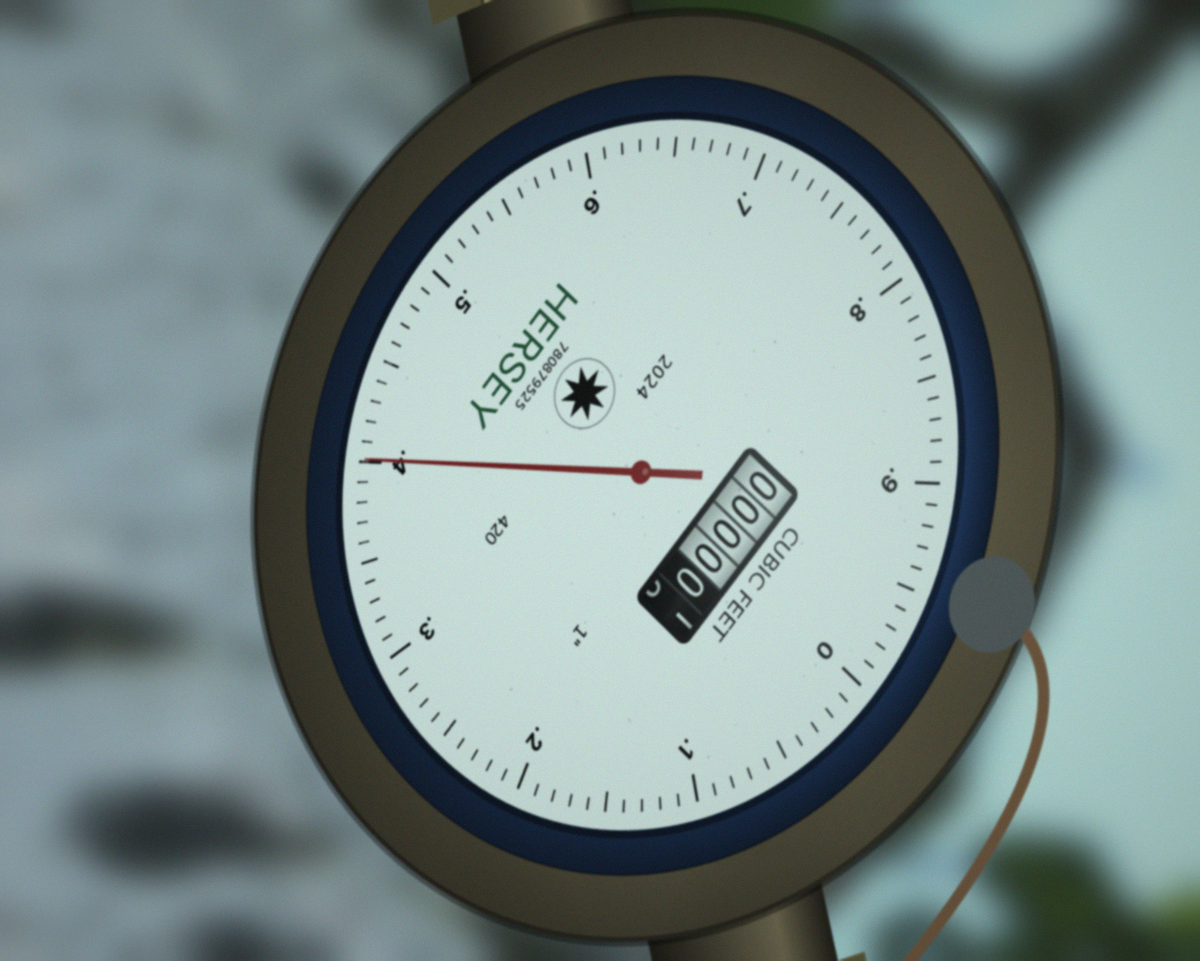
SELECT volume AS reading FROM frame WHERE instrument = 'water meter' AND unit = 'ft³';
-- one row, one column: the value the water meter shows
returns 1.40 ft³
